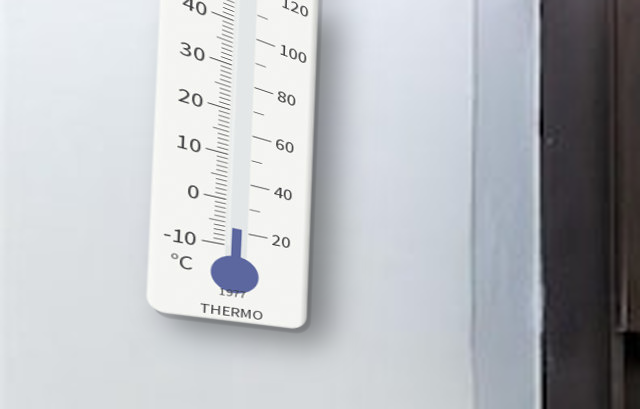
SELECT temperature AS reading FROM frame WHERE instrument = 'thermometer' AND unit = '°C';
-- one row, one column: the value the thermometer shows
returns -6 °C
